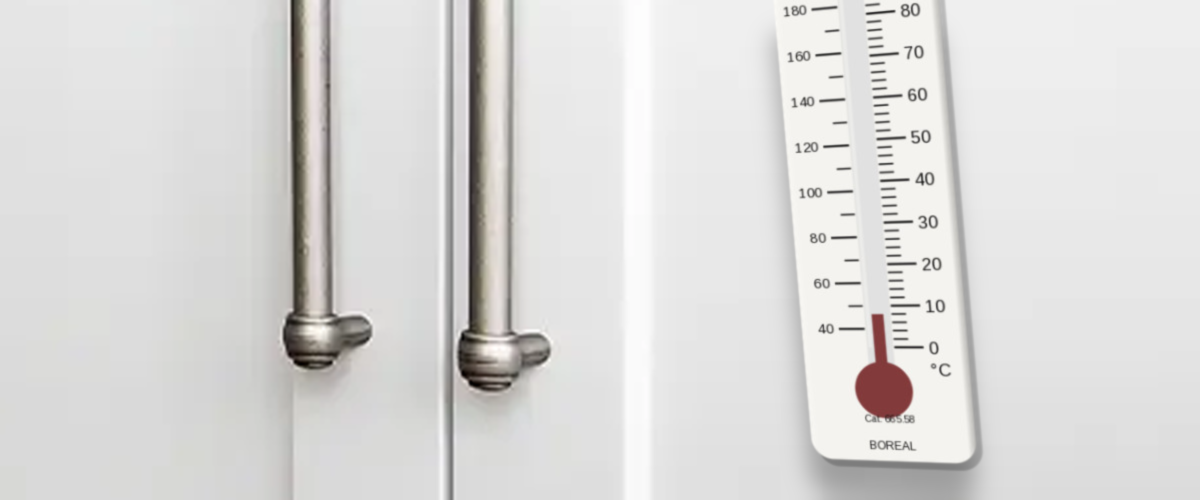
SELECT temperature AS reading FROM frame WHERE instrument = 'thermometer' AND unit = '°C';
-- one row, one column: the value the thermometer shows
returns 8 °C
